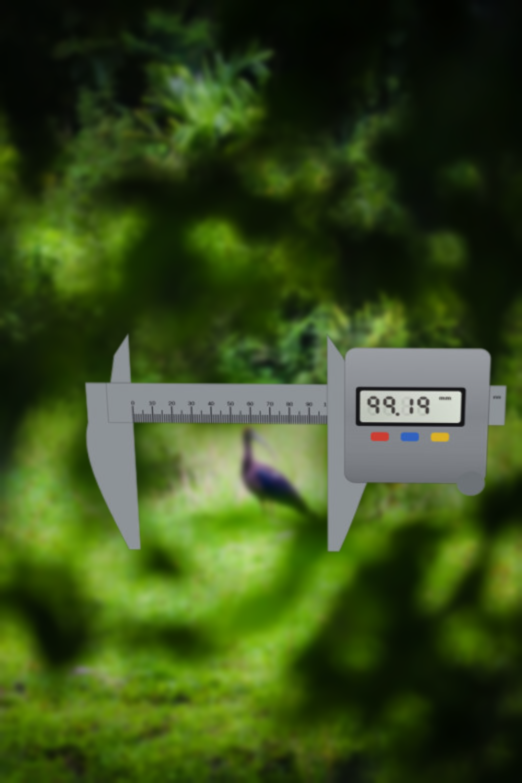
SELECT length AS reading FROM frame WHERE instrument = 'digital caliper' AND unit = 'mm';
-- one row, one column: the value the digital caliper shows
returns 99.19 mm
